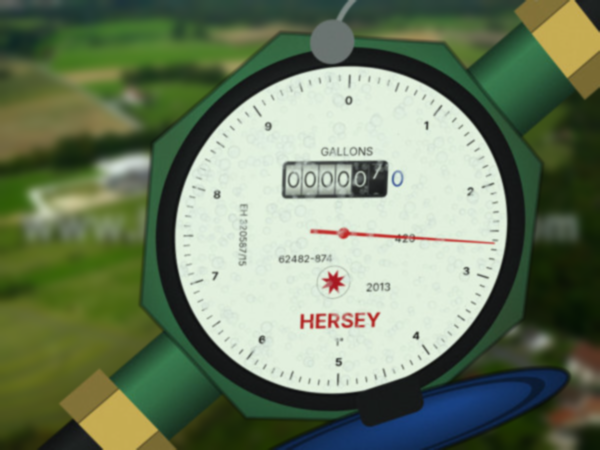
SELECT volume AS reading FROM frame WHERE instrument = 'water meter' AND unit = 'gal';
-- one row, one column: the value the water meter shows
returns 72.6 gal
